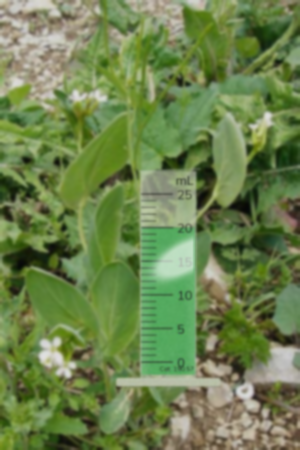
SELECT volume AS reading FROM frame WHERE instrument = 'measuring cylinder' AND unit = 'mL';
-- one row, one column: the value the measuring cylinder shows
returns 20 mL
